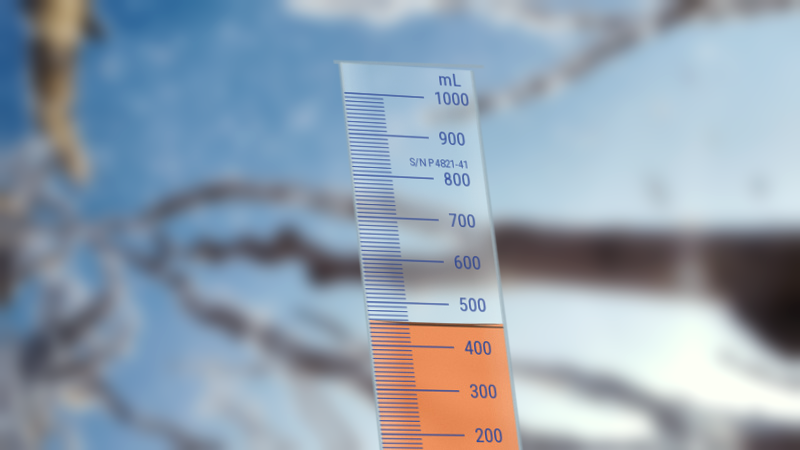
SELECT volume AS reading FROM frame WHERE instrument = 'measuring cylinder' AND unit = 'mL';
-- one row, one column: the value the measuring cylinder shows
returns 450 mL
